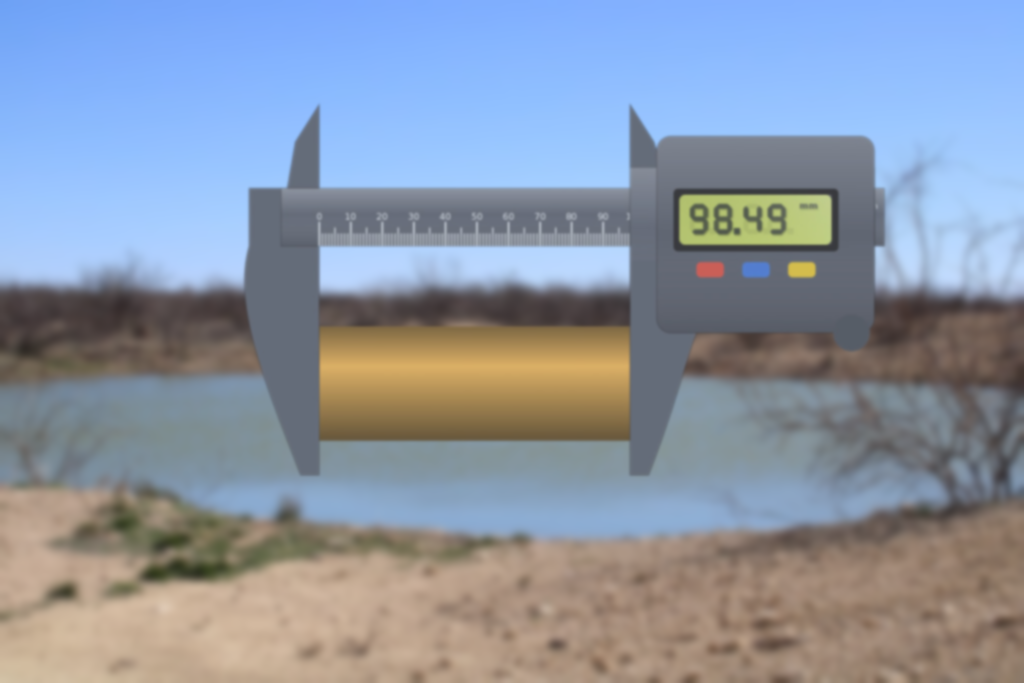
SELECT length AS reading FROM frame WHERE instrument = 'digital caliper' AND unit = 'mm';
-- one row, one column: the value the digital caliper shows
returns 98.49 mm
